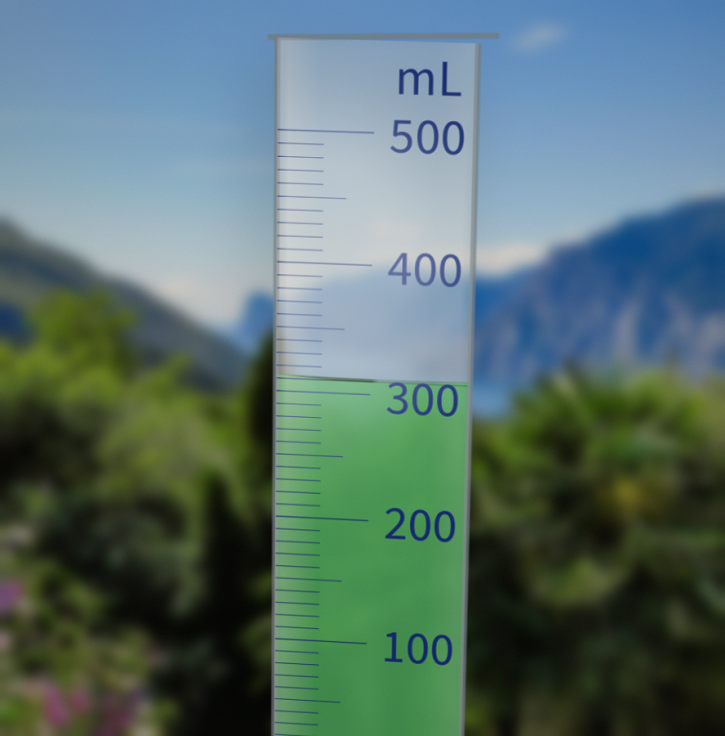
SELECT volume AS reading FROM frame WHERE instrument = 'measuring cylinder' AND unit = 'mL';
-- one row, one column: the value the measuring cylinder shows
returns 310 mL
